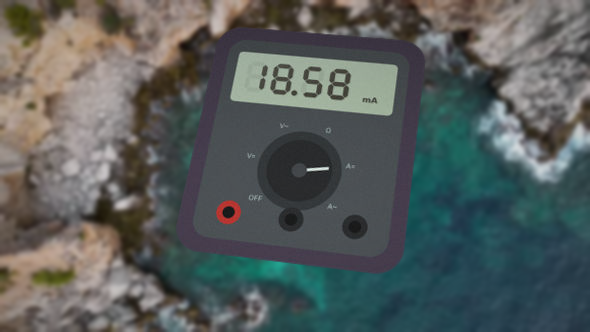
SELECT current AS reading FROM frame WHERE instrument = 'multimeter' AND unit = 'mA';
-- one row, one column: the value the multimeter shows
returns 18.58 mA
